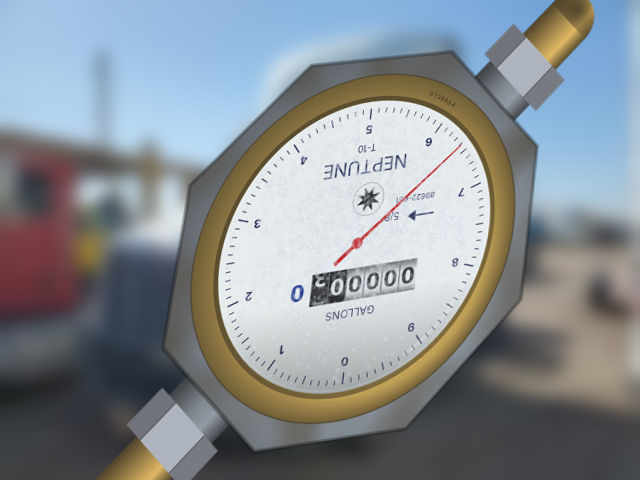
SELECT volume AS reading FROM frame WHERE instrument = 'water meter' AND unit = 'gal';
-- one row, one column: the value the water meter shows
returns 26.4 gal
